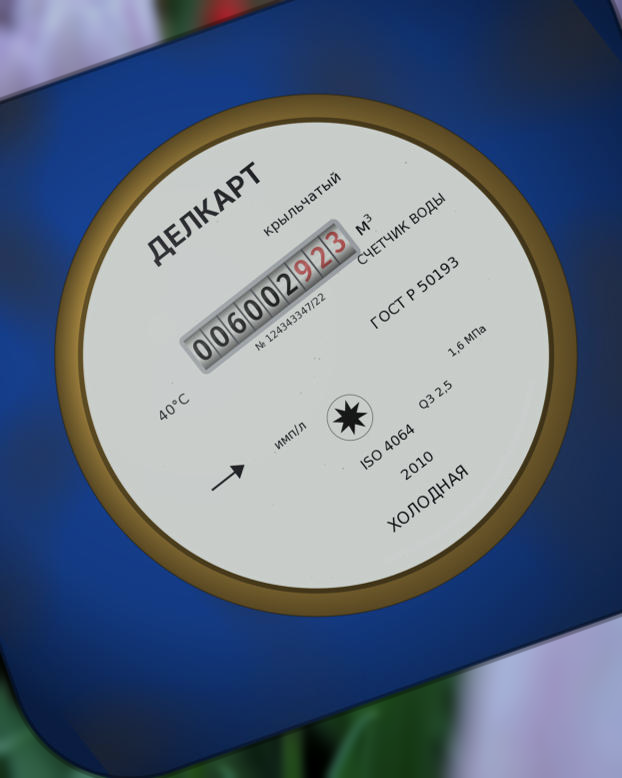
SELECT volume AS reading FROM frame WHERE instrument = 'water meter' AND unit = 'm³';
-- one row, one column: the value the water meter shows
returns 6002.923 m³
